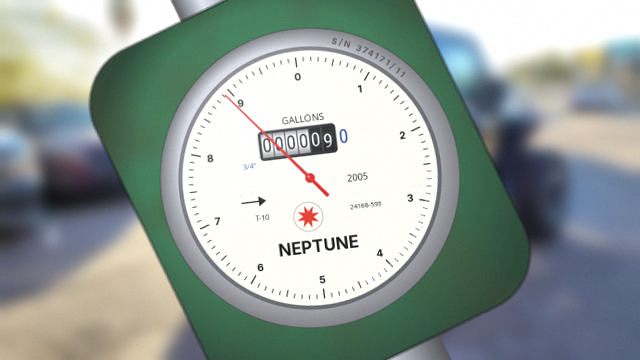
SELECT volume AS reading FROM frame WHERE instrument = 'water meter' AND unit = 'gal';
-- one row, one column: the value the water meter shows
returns 88.9 gal
